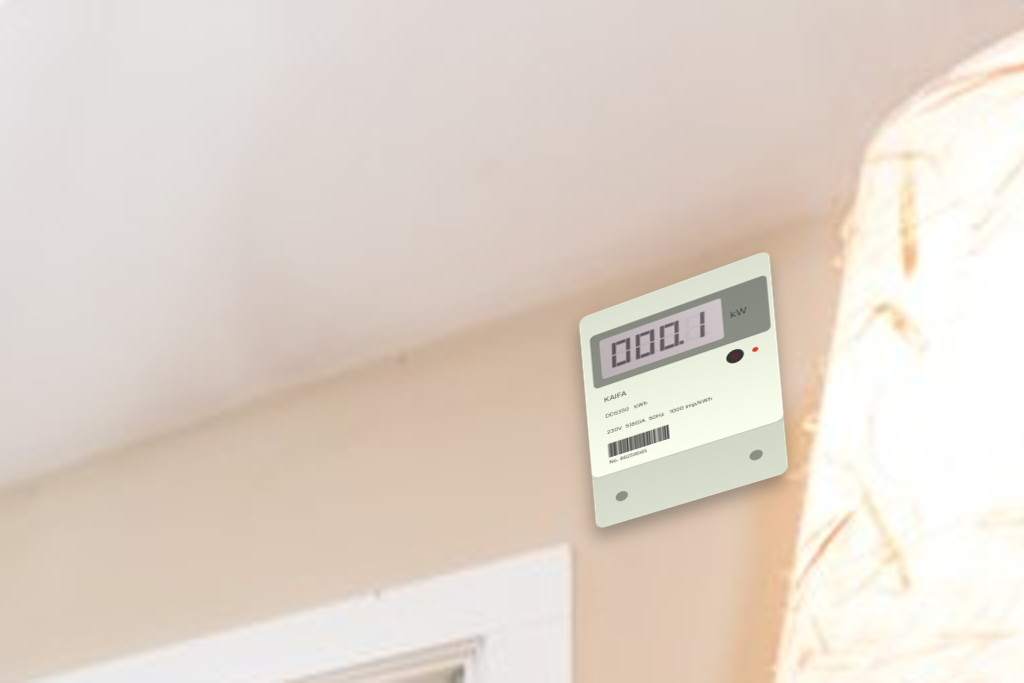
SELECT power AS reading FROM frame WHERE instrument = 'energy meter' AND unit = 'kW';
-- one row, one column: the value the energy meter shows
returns 0.1 kW
